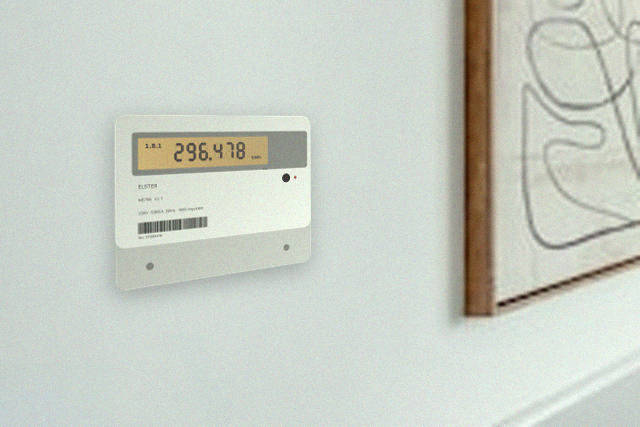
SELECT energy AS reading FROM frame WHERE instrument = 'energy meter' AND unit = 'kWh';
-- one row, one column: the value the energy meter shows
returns 296.478 kWh
